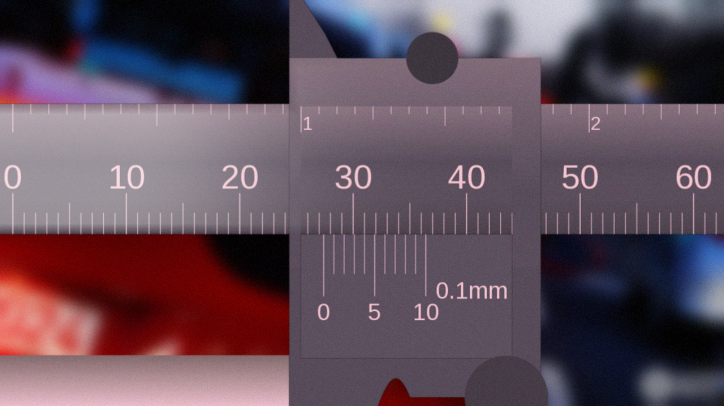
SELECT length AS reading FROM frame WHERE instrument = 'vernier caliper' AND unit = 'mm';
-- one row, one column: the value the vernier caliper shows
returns 27.4 mm
